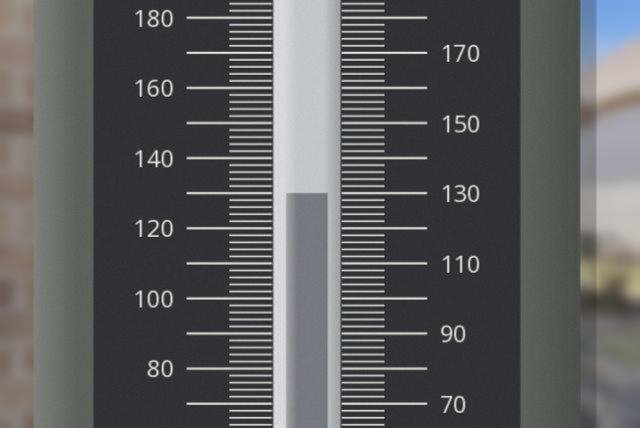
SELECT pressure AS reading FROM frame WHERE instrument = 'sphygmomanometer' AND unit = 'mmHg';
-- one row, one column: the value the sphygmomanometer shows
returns 130 mmHg
